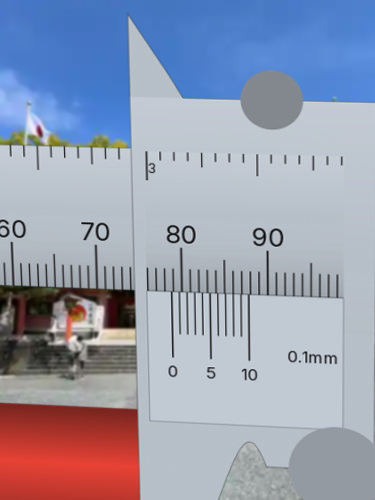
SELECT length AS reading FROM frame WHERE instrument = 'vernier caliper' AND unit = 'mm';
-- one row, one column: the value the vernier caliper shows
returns 78.8 mm
